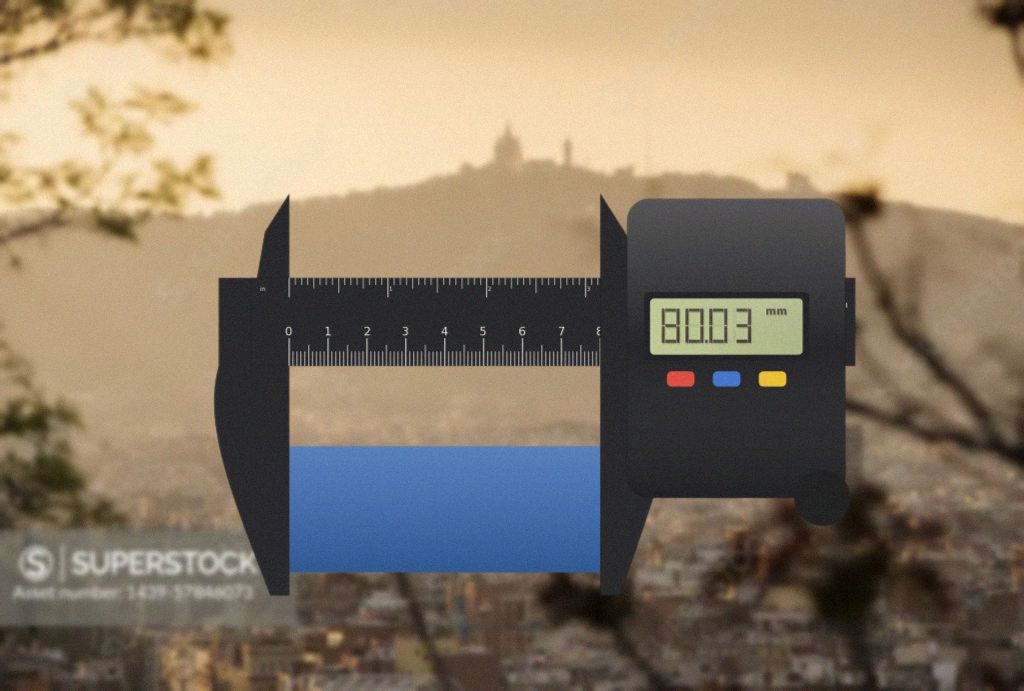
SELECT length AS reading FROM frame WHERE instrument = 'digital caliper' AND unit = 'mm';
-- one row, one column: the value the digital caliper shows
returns 80.03 mm
